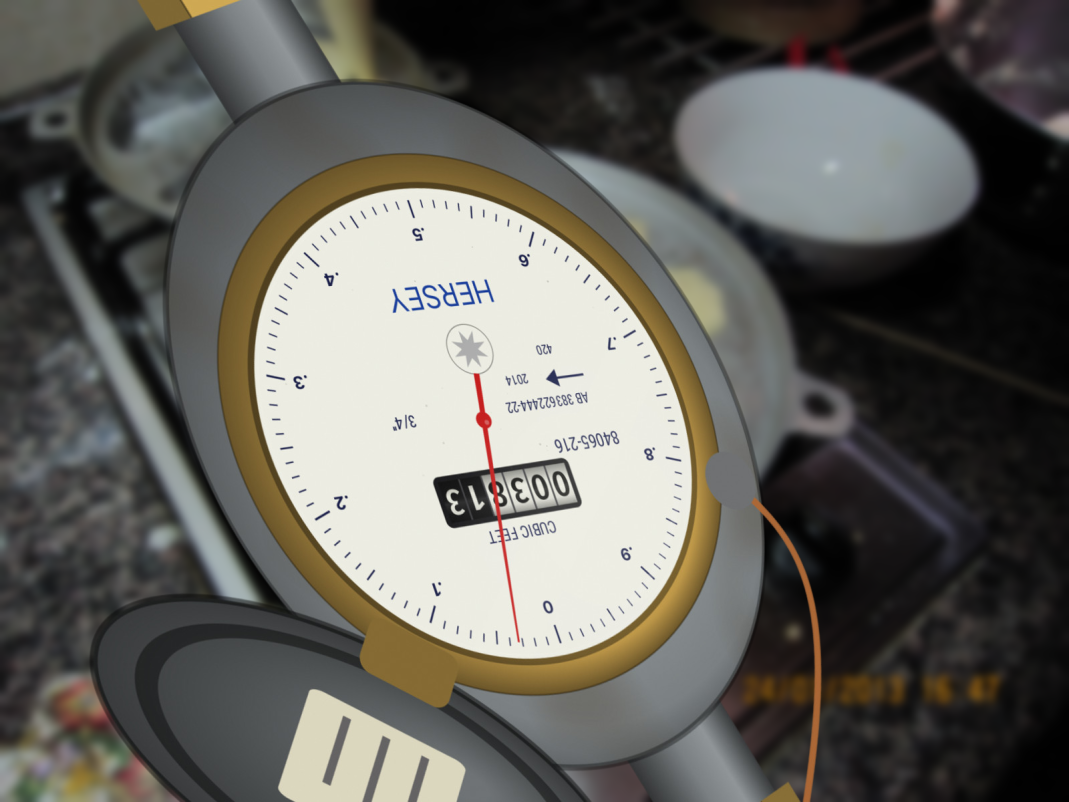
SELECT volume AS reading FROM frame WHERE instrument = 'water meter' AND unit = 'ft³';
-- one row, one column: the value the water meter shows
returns 3813.03 ft³
